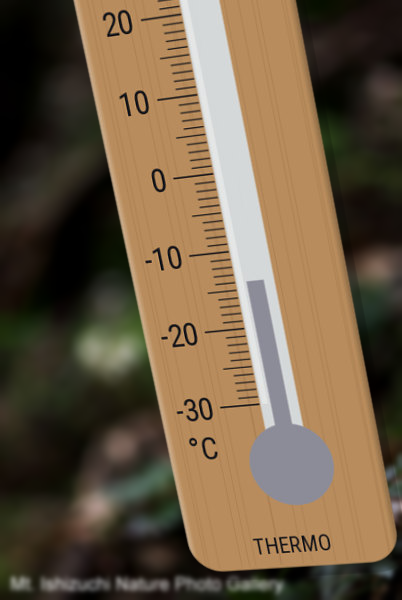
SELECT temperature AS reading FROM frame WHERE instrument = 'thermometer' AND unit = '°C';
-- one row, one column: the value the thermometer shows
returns -14 °C
